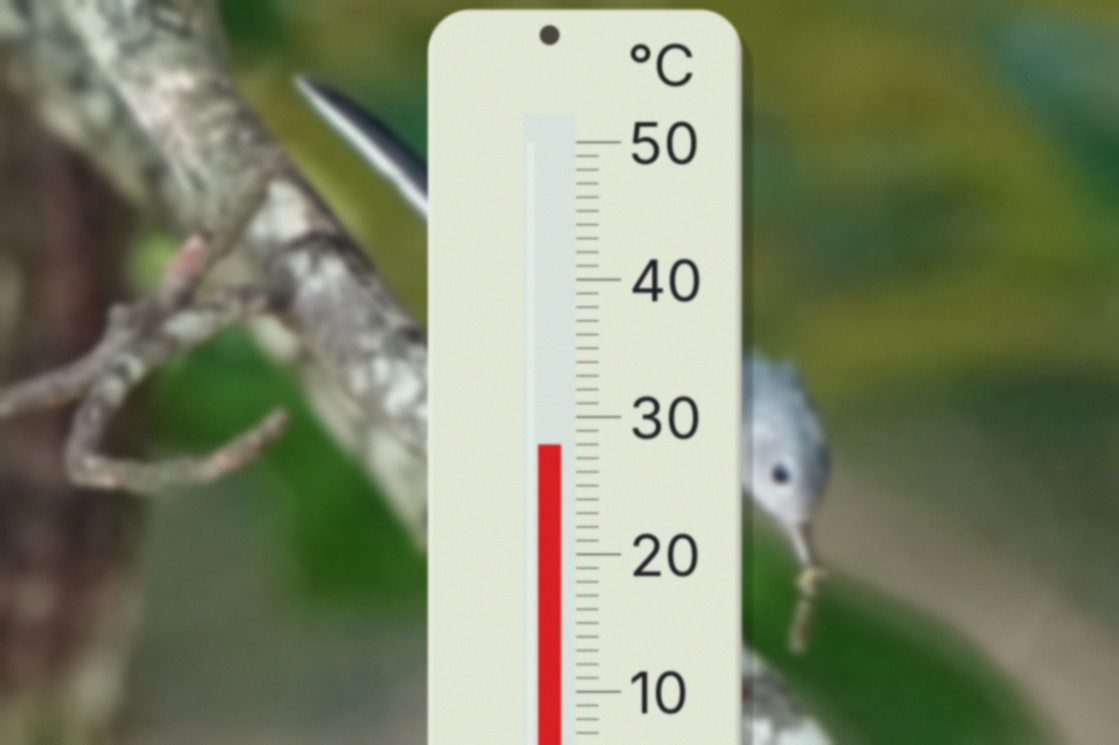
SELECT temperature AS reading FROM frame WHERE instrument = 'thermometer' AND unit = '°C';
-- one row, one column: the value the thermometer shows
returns 28 °C
